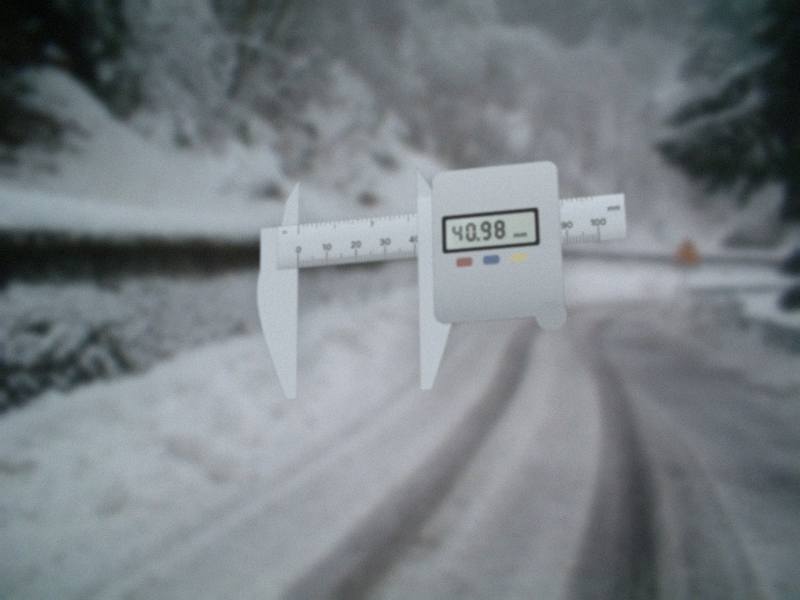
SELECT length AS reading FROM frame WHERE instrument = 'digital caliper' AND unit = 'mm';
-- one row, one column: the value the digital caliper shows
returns 40.98 mm
